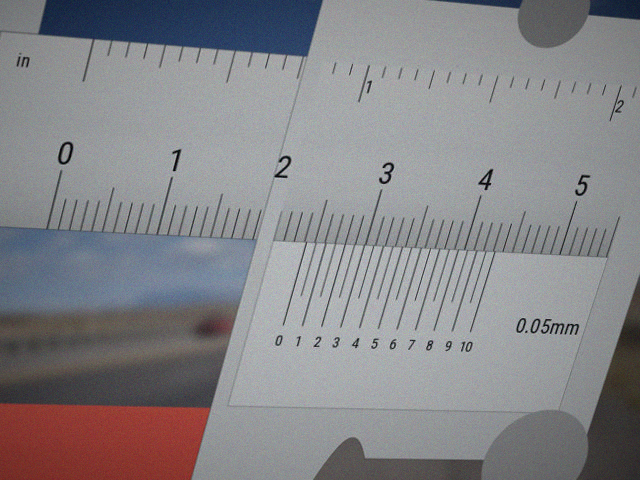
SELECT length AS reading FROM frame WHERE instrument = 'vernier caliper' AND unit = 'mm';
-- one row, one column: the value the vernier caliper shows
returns 24.2 mm
